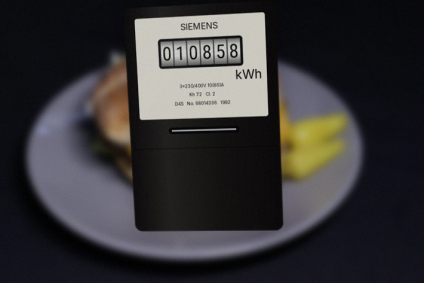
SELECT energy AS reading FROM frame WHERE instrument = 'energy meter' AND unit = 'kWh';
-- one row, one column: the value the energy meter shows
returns 10858 kWh
